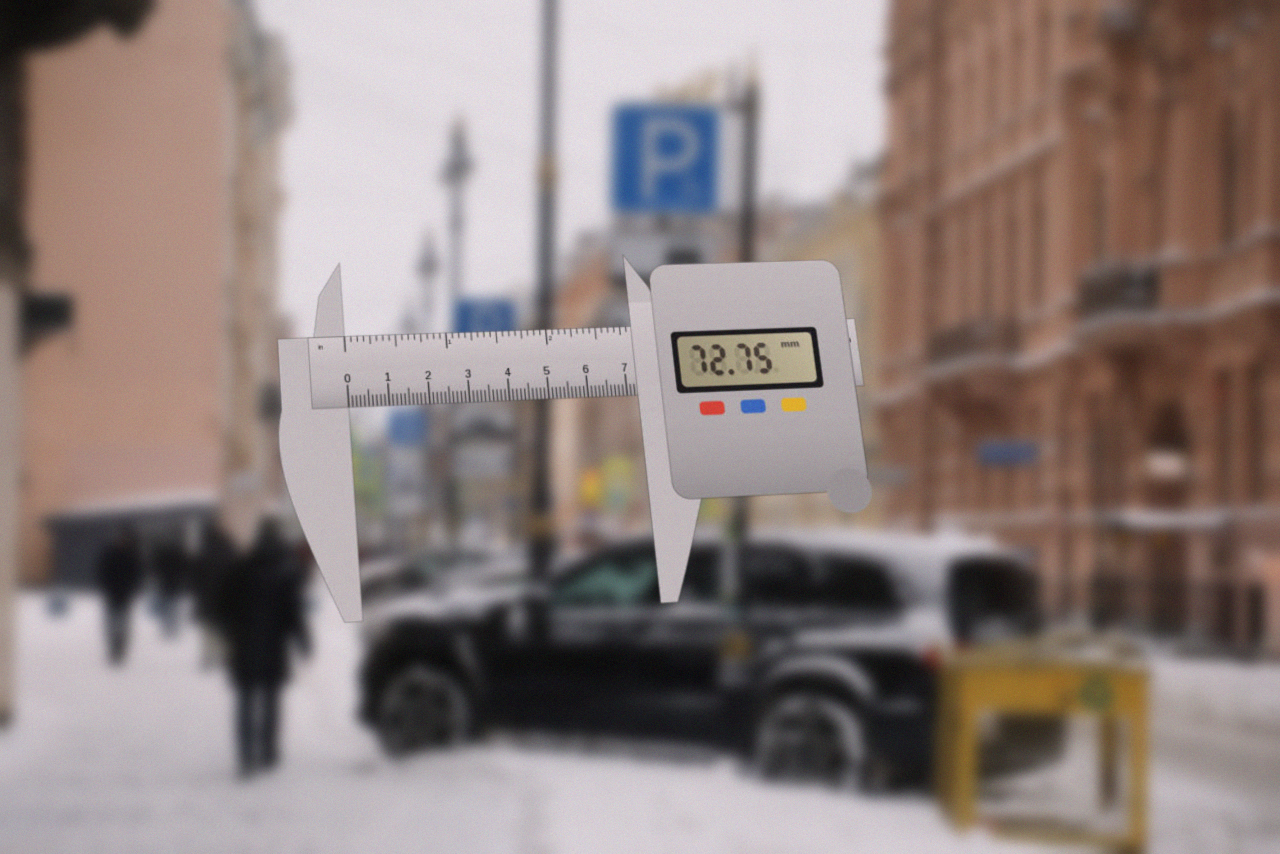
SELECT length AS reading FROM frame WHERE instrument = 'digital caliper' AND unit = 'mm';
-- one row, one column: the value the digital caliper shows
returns 72.75 mm
